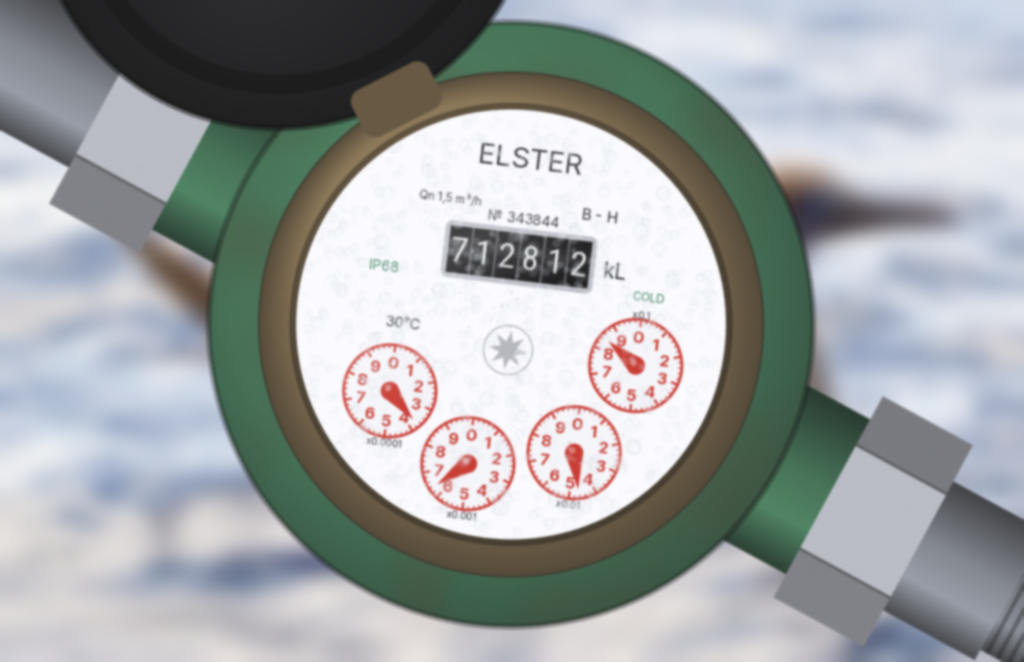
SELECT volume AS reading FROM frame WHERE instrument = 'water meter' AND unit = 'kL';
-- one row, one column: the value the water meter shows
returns 712812.8463 kL
